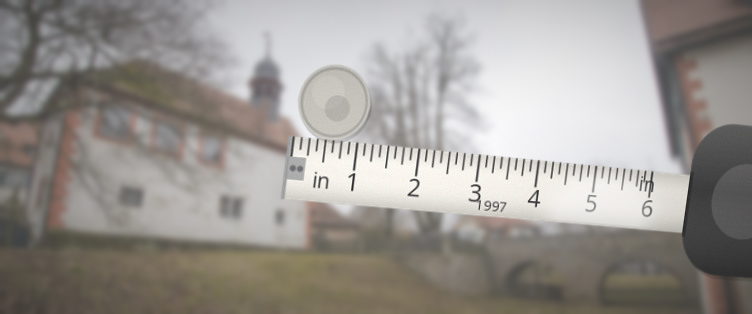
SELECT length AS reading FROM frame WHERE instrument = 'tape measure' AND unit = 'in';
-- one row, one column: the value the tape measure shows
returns 1.125 in
